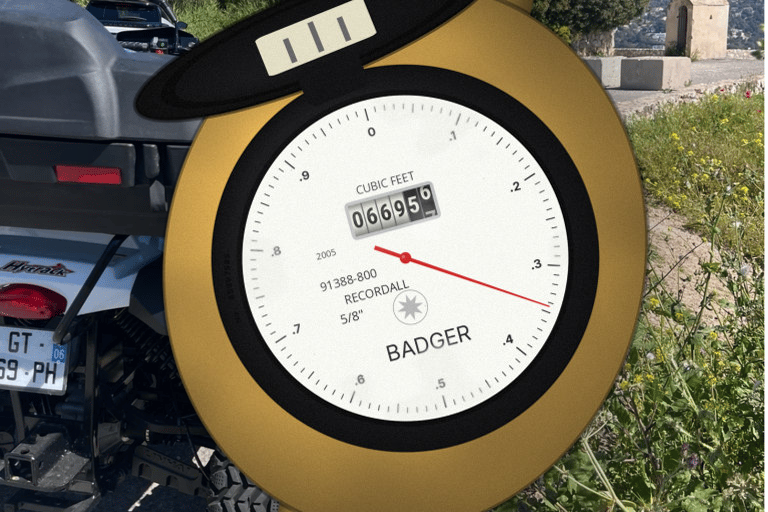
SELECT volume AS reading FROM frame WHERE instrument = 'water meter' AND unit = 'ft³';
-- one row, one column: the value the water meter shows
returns 66956.34 ft³
